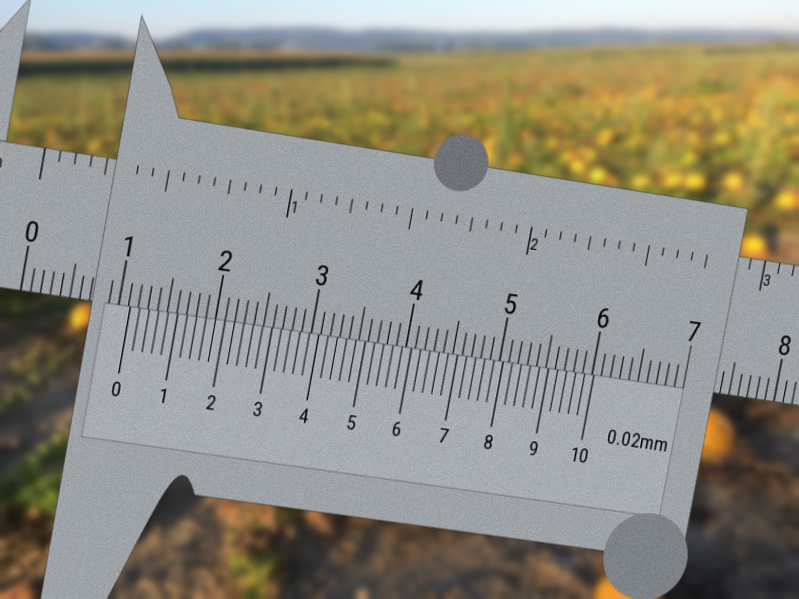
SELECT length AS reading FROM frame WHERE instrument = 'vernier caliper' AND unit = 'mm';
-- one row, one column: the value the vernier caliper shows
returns 11.2 mm
